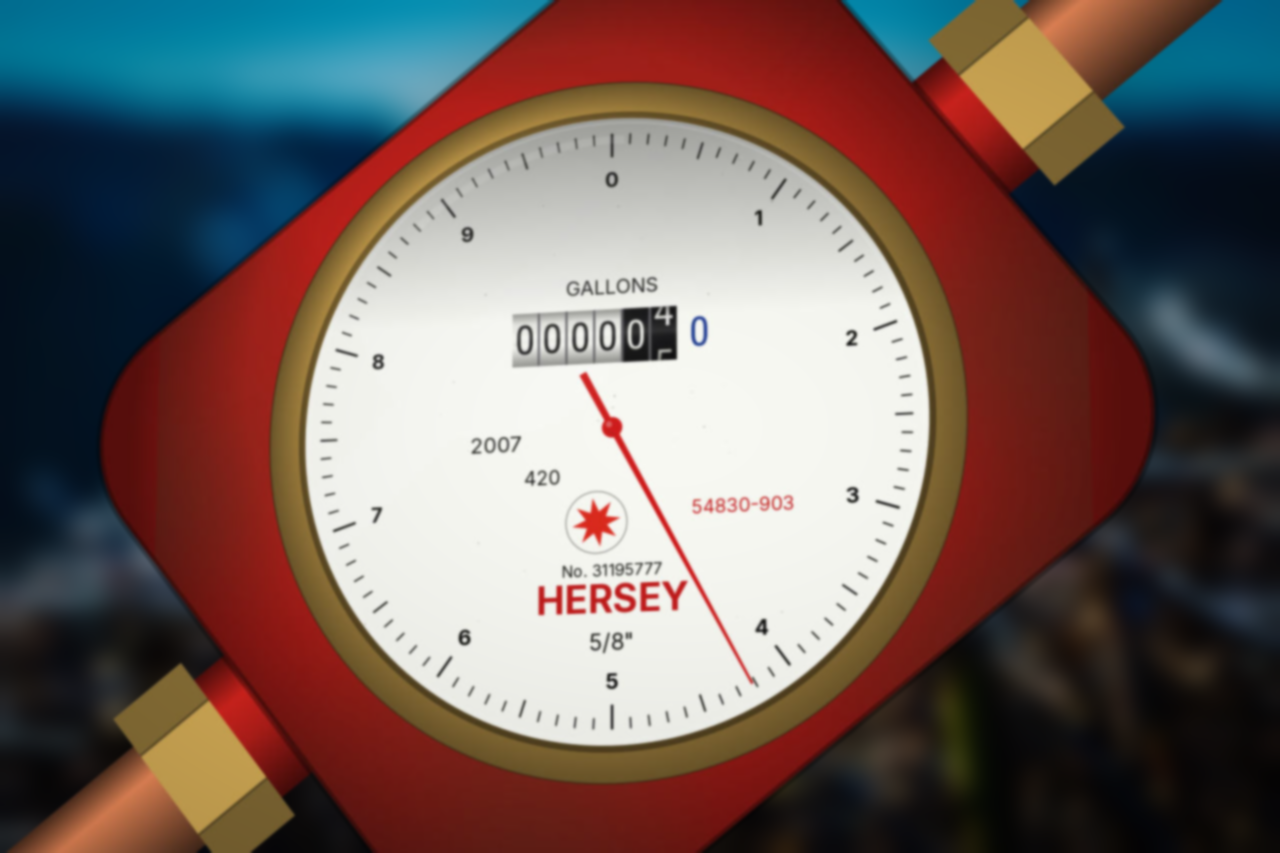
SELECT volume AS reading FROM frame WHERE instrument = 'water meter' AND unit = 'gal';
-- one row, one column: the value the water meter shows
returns 44.2 gal
